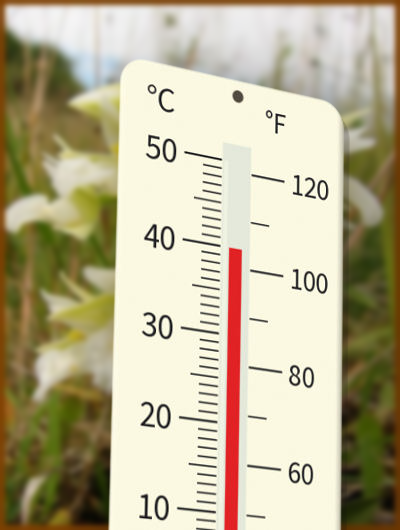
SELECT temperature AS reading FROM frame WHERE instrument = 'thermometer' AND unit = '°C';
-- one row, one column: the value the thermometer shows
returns 40 °C
